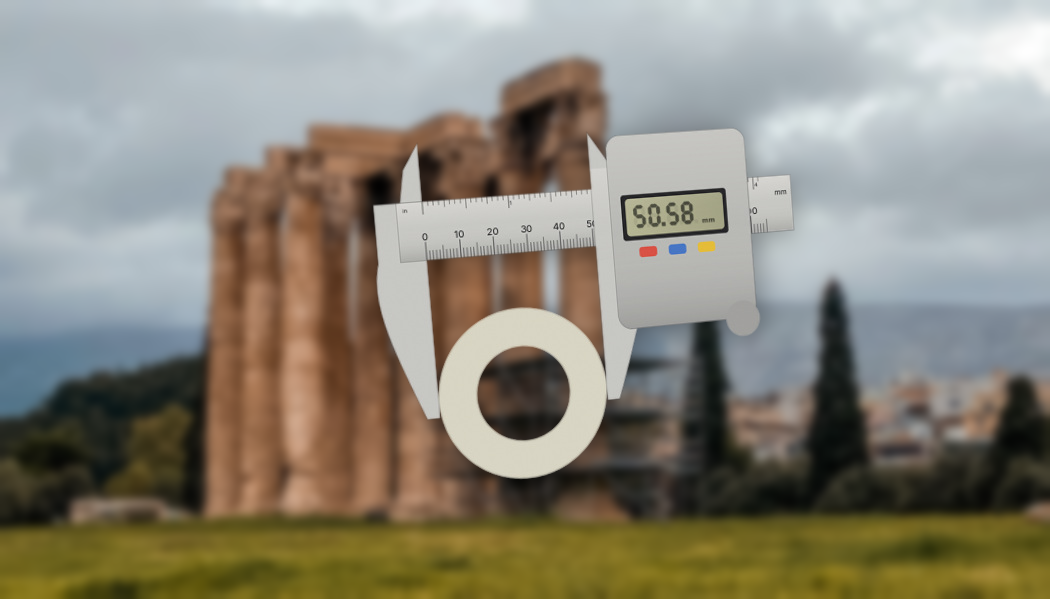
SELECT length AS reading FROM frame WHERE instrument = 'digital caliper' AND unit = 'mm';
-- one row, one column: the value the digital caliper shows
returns 50.58 mm
